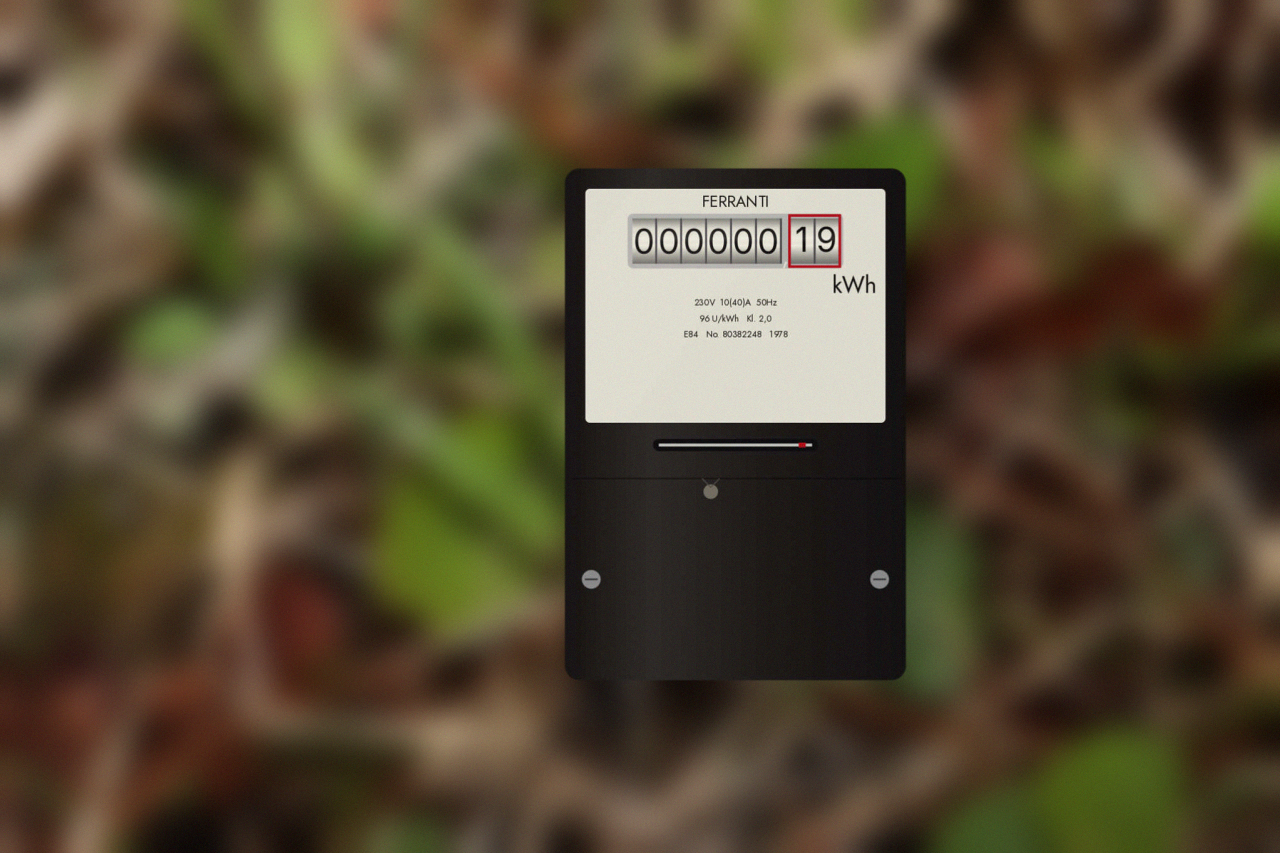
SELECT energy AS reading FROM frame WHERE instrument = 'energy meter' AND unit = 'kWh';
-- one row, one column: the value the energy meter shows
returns 0.19 kWh
